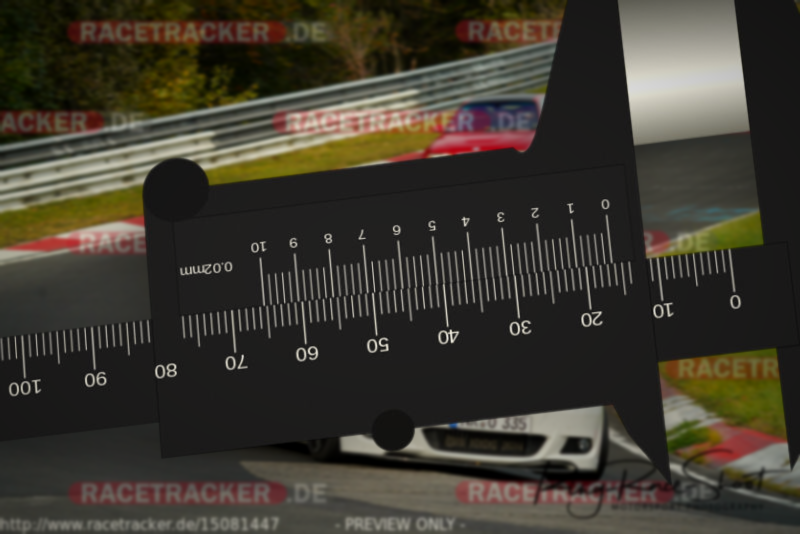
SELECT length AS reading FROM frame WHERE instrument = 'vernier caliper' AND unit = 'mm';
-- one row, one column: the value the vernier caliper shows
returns 16.4 mm
